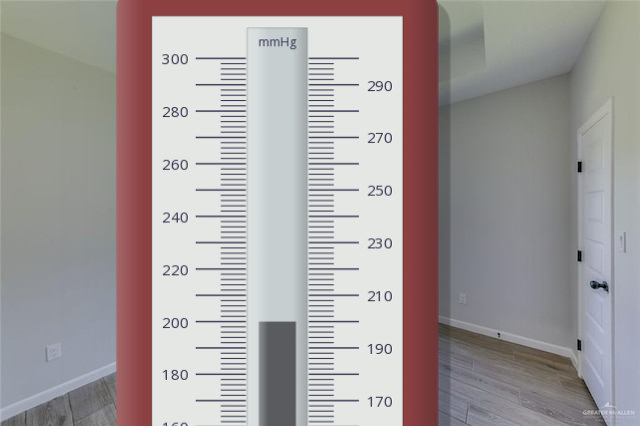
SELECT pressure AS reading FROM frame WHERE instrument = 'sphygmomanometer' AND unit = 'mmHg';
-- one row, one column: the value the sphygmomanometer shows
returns 200 mmHg
